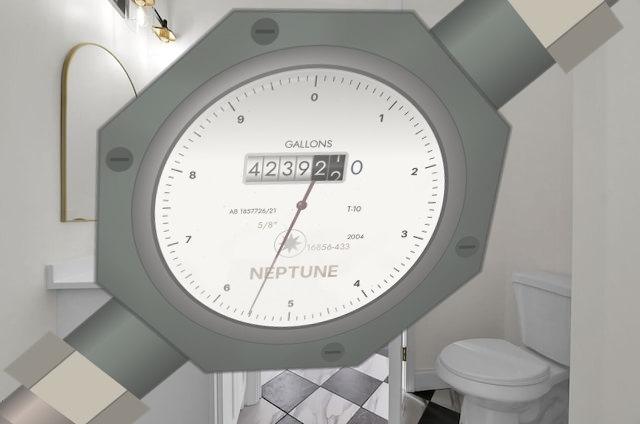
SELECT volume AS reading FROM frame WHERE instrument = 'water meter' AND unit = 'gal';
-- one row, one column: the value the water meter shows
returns 4239215.5 gal
